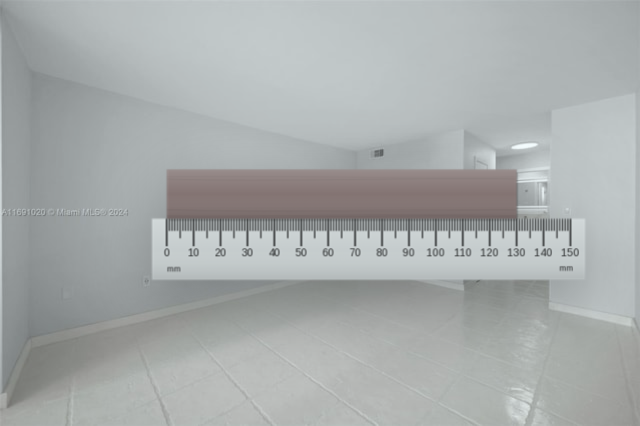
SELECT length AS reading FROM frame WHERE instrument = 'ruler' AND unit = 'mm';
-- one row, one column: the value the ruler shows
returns 130 mm
